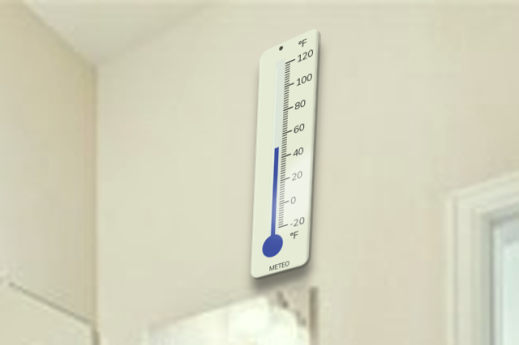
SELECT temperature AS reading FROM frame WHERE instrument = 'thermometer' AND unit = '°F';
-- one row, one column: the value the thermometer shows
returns 50 °F
